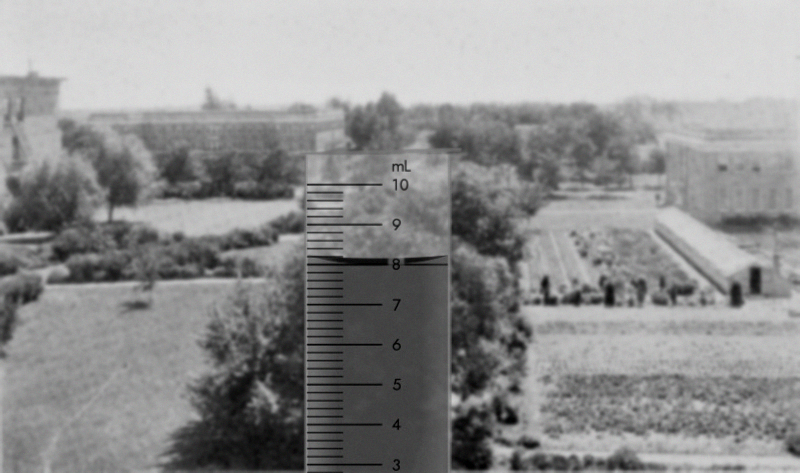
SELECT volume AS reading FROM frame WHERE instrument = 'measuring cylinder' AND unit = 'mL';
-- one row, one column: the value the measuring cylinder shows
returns 8 mL
